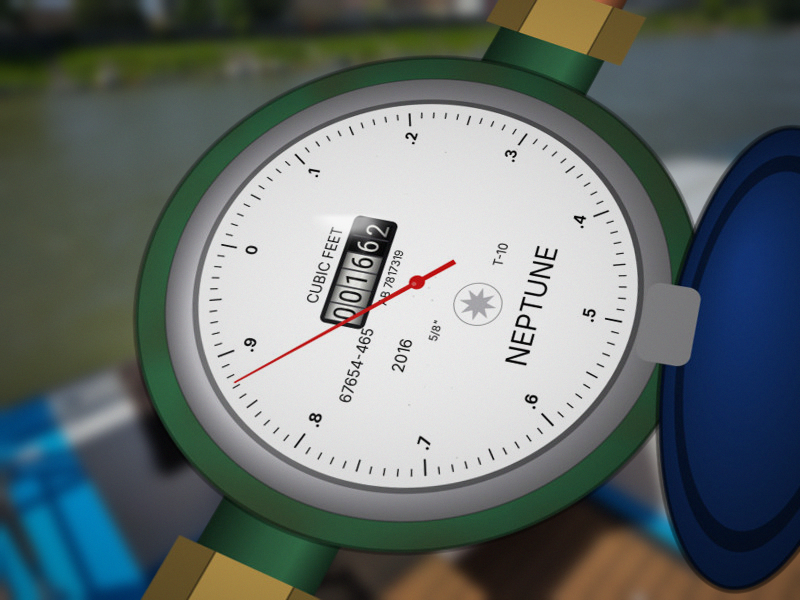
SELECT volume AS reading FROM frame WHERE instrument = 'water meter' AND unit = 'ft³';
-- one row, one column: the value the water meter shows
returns 1661.87 ft³
